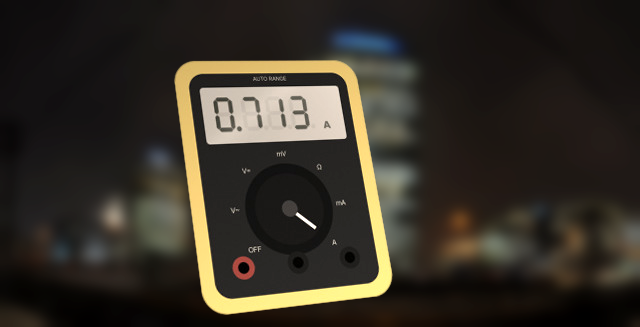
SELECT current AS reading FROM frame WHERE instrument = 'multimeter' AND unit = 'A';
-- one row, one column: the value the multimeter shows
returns 0.713 A
